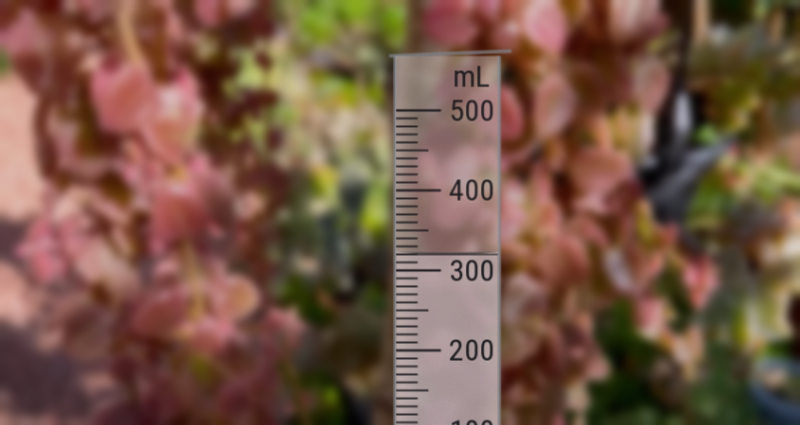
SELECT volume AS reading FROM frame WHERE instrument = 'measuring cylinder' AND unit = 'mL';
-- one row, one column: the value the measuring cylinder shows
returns 320 mL
